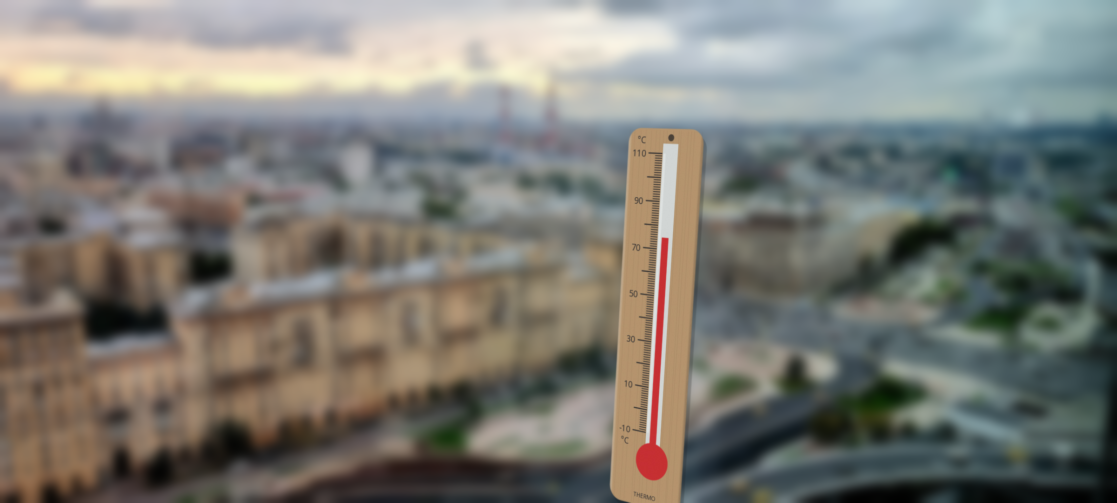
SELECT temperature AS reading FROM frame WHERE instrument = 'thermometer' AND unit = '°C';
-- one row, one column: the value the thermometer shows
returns 75 °C
